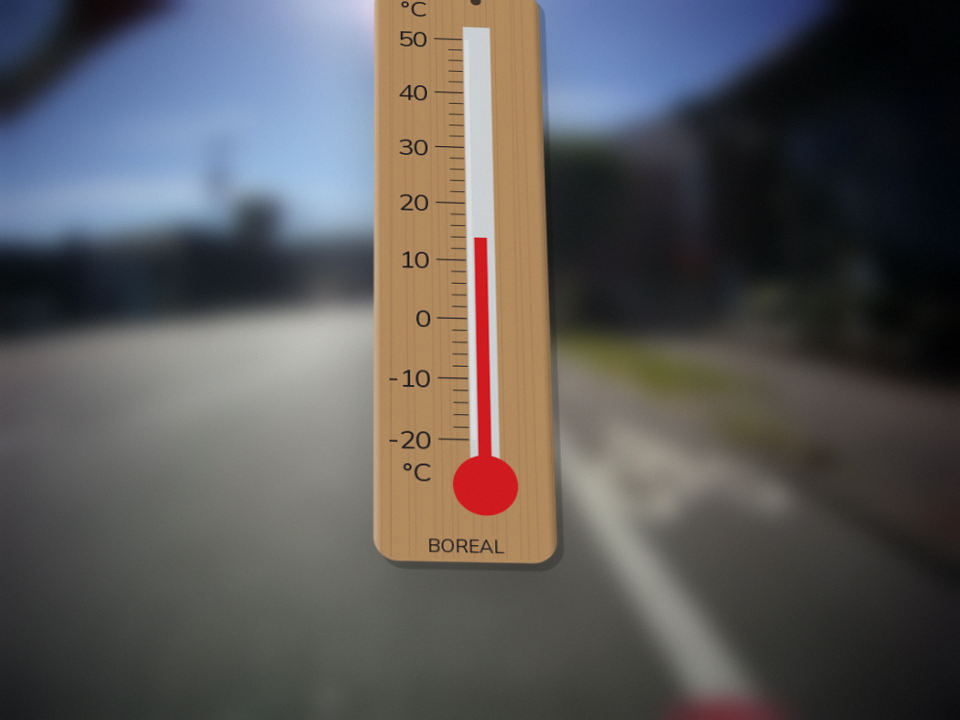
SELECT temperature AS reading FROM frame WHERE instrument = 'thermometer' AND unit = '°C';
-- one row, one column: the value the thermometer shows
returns 14 °C
